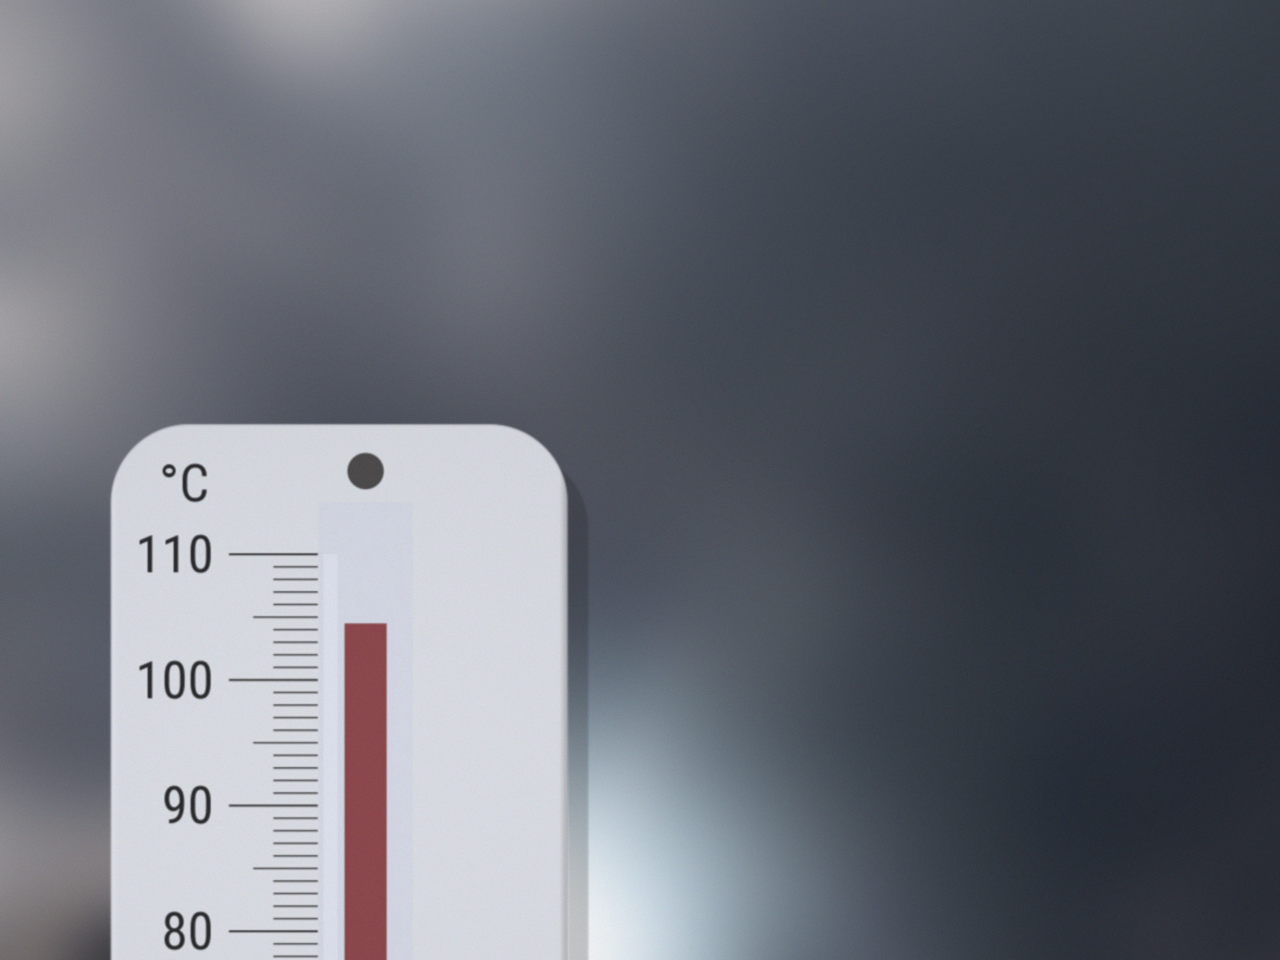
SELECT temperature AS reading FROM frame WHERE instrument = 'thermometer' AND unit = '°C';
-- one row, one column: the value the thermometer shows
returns 104.5 °C
